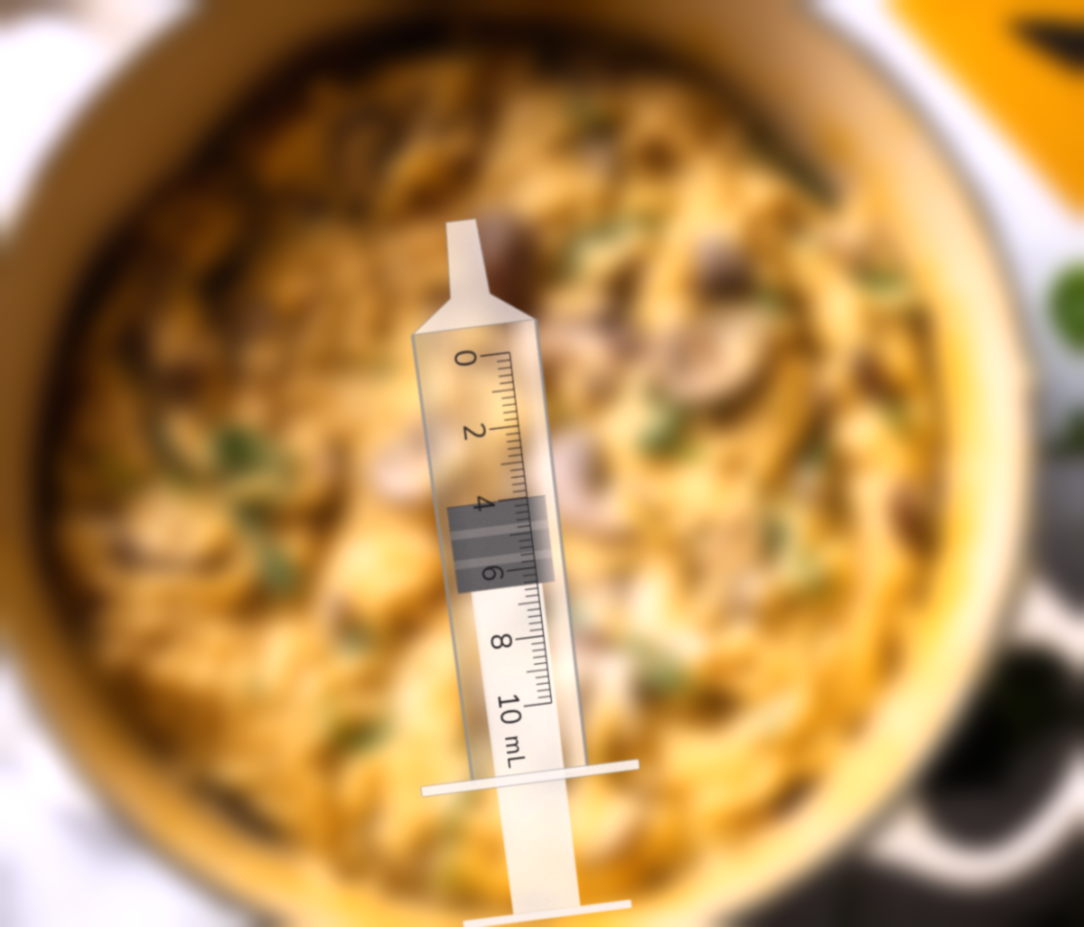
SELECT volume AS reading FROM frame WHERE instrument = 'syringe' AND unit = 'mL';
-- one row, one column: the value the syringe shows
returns 4 mL
